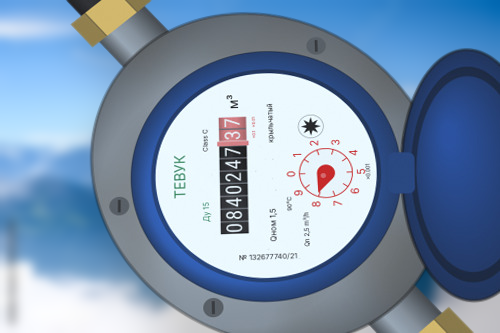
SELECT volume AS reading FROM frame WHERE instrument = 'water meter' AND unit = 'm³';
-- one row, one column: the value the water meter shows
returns 840247.378 m³
